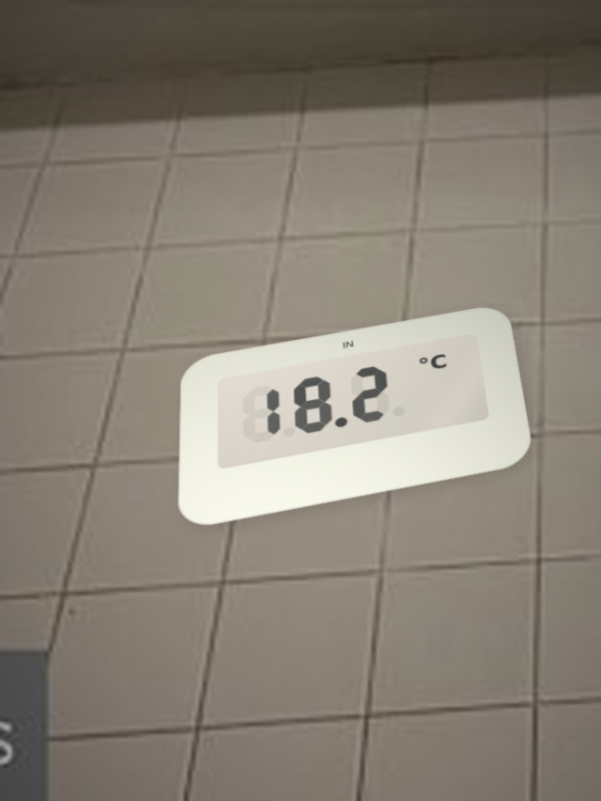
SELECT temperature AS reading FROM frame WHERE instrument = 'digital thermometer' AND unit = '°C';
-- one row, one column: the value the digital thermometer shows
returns 18.2 °C
